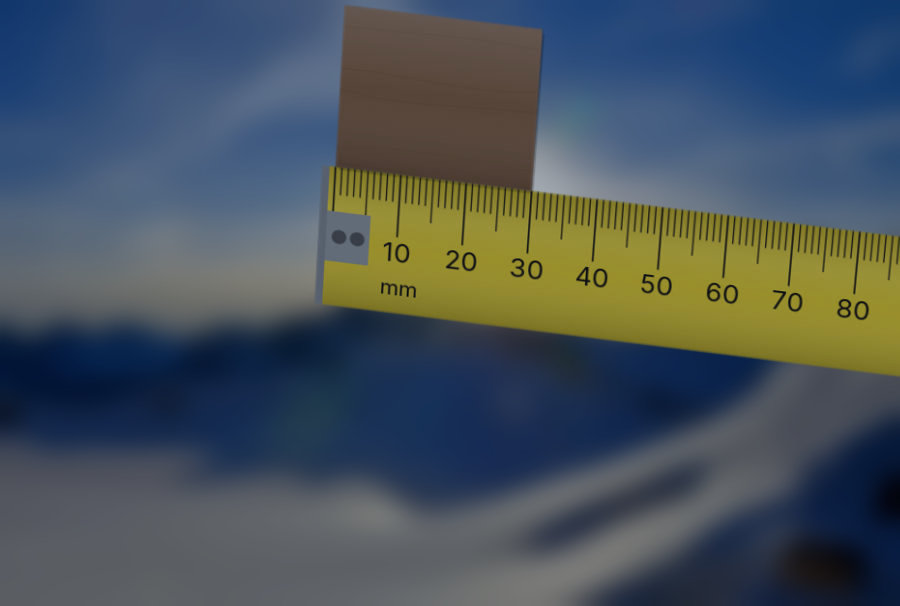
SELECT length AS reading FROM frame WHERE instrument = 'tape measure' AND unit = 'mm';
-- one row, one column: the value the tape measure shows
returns 30 mm
